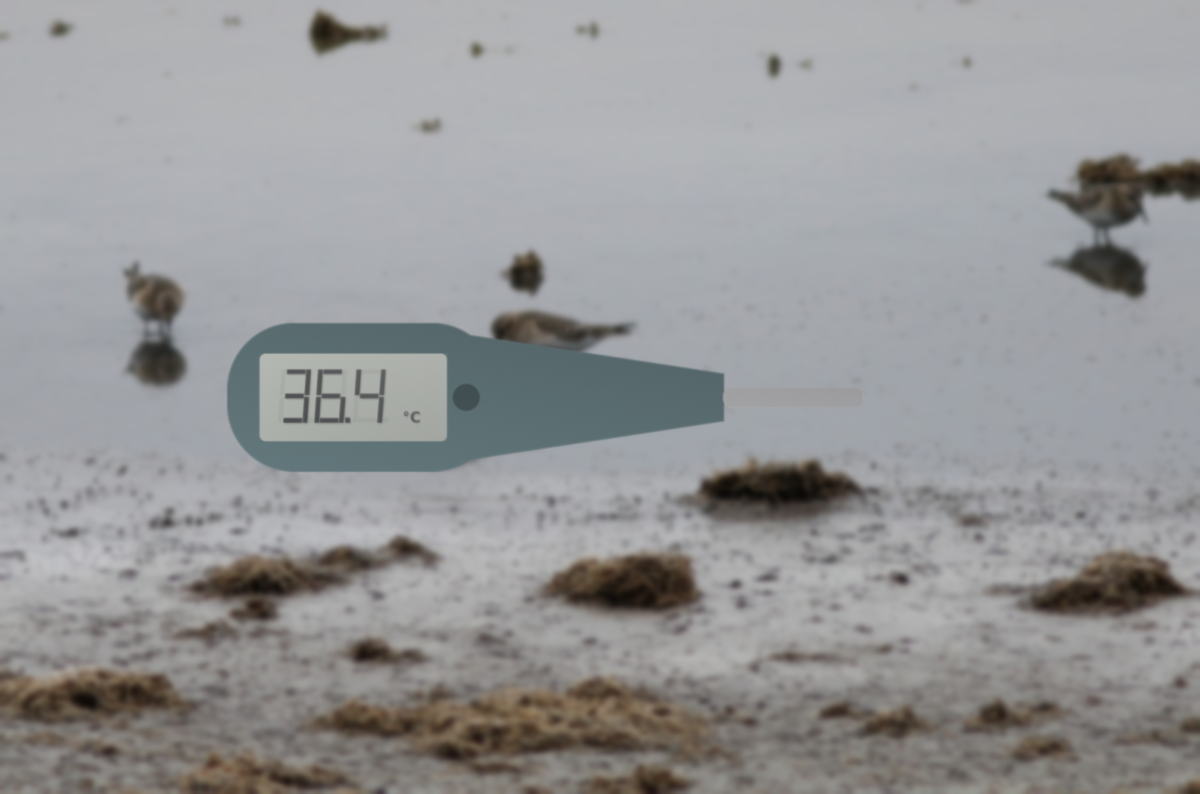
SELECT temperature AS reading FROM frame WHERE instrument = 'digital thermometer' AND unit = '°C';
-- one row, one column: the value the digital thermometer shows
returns 36.4 °C
